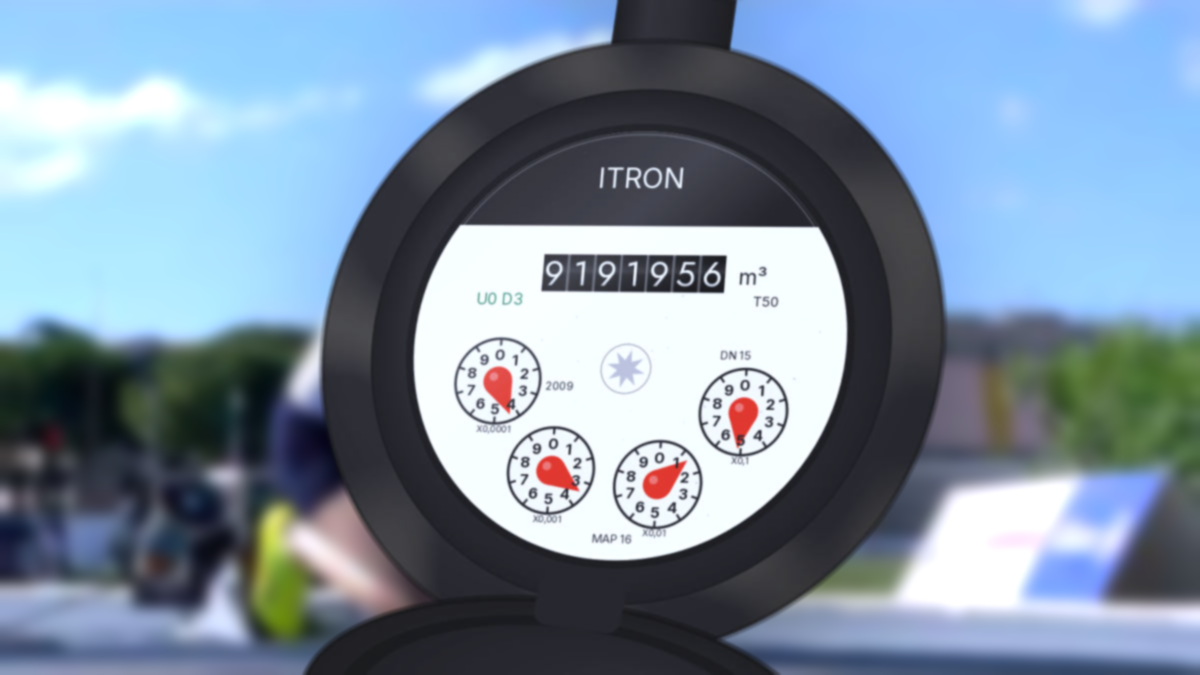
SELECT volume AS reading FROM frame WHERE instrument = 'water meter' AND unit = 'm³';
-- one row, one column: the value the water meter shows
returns 9191956.5134 m³
